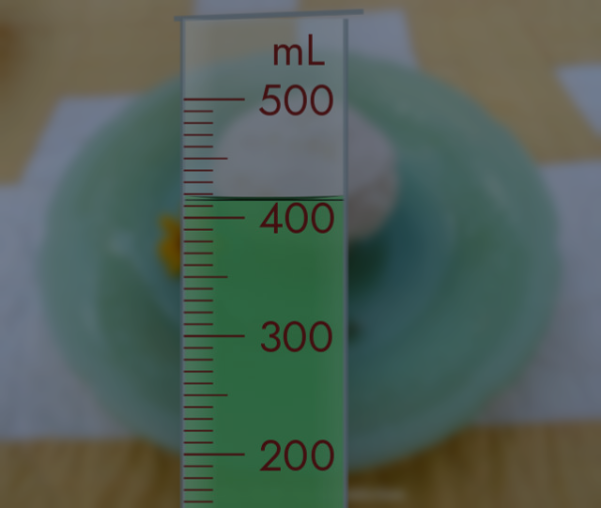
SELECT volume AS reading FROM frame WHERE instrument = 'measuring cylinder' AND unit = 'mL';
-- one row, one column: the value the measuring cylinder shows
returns 415 mL
